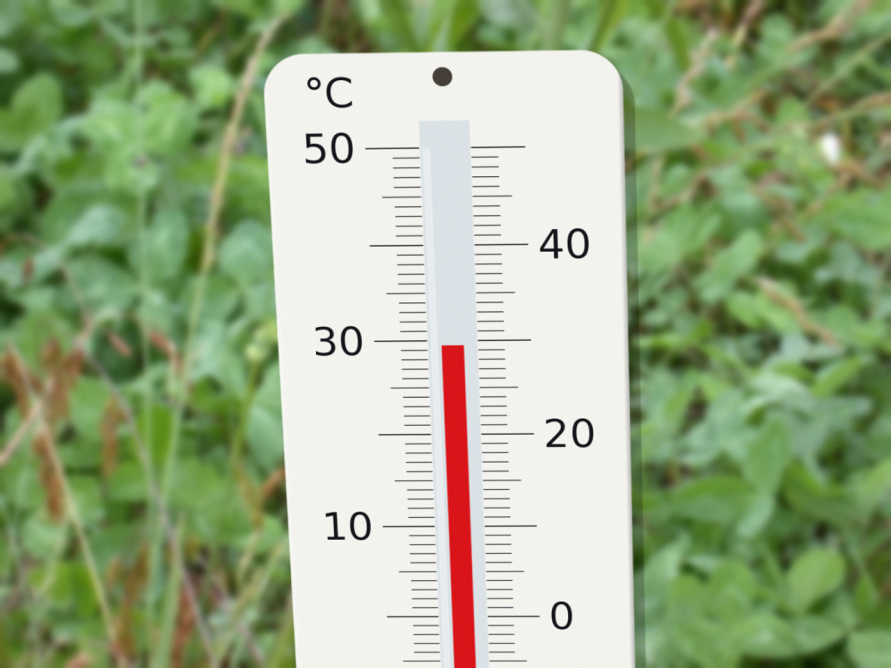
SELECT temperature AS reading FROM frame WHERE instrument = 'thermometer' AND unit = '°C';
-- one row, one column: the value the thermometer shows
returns 29.5 °C
